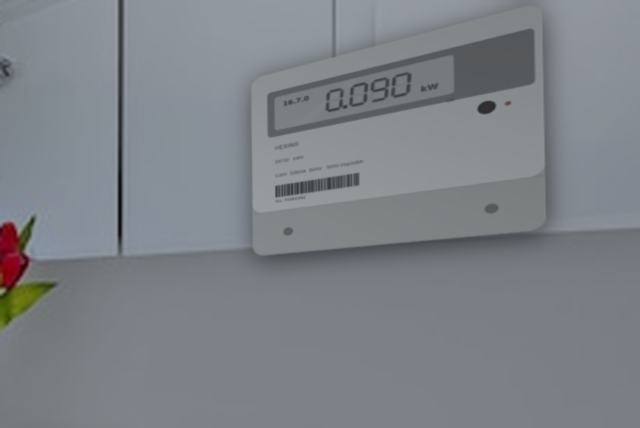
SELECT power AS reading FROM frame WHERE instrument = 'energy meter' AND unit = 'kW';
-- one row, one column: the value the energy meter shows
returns 0.090 kW
